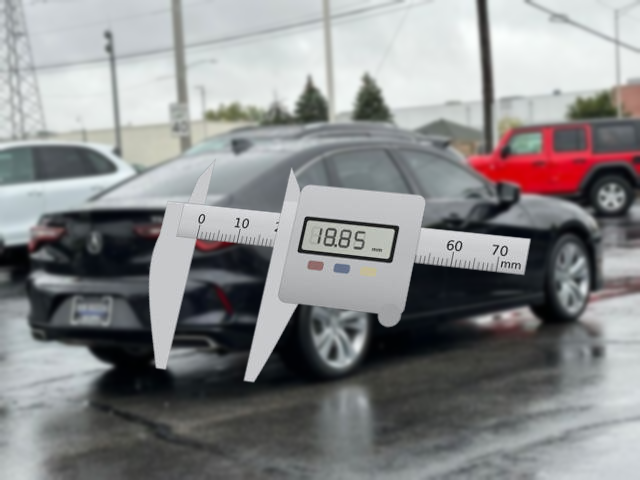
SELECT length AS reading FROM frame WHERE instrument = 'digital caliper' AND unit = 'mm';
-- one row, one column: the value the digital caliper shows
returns 18.85 mm
